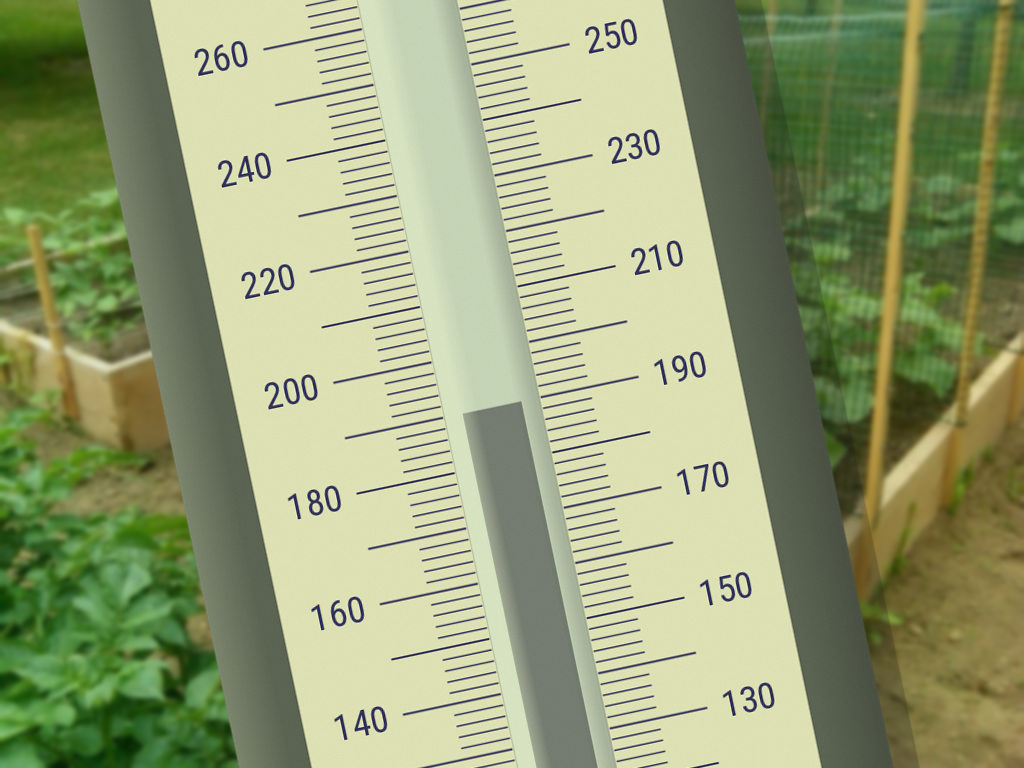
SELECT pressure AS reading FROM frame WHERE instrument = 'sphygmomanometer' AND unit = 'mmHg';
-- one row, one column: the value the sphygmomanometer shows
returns 190 mmHg
